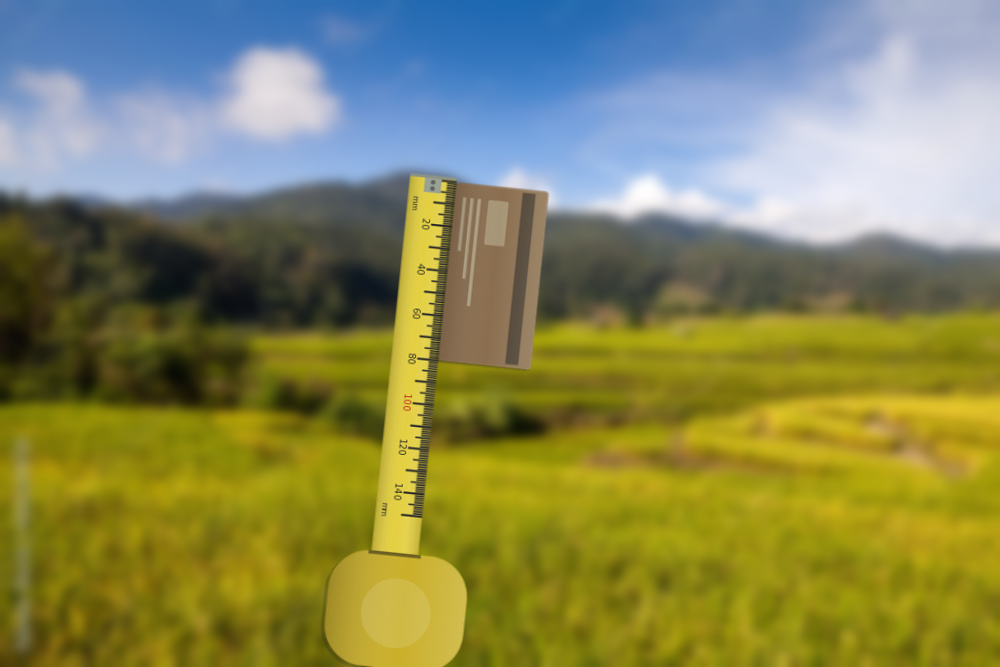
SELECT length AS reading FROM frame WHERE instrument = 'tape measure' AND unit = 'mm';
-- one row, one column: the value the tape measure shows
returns 80 mm
